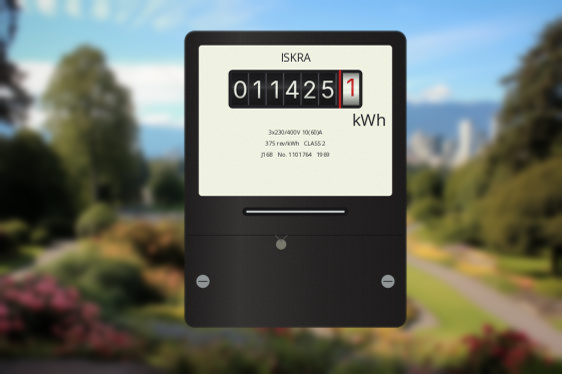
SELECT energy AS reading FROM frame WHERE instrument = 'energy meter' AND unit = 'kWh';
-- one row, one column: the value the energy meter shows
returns 11425.1 kWh
